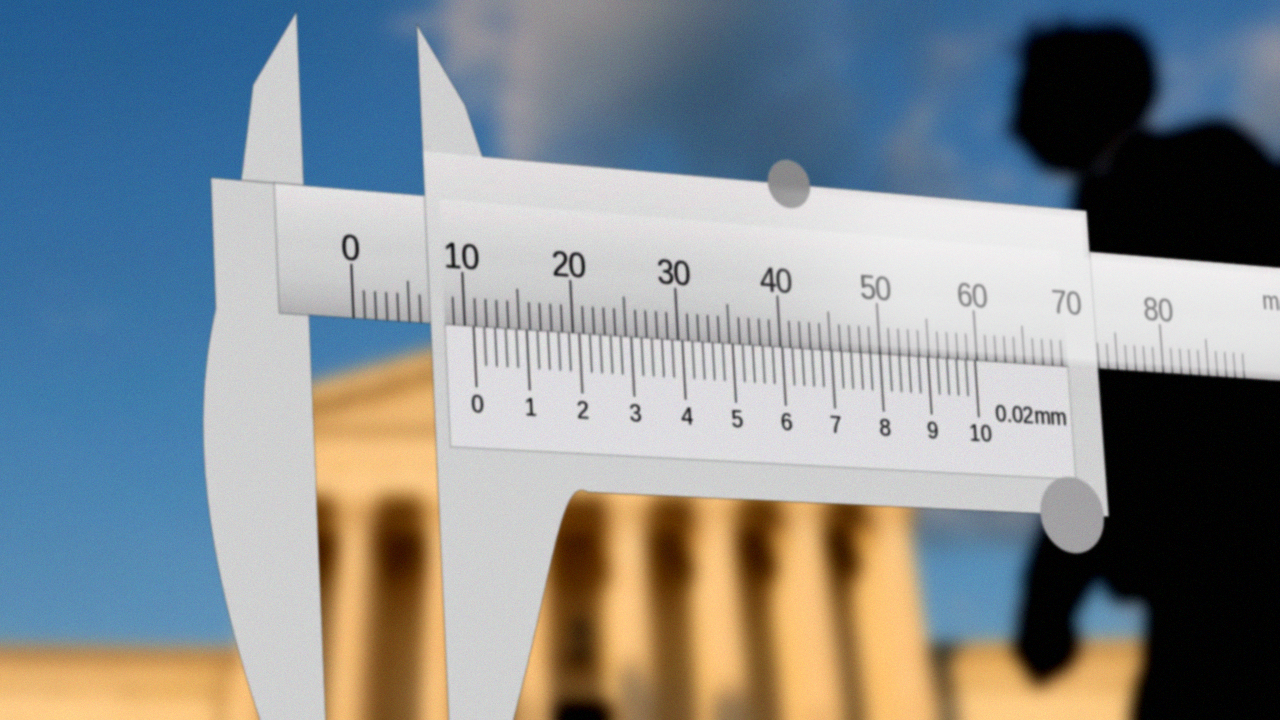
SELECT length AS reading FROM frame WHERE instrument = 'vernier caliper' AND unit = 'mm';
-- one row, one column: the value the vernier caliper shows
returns 10.8 mm
